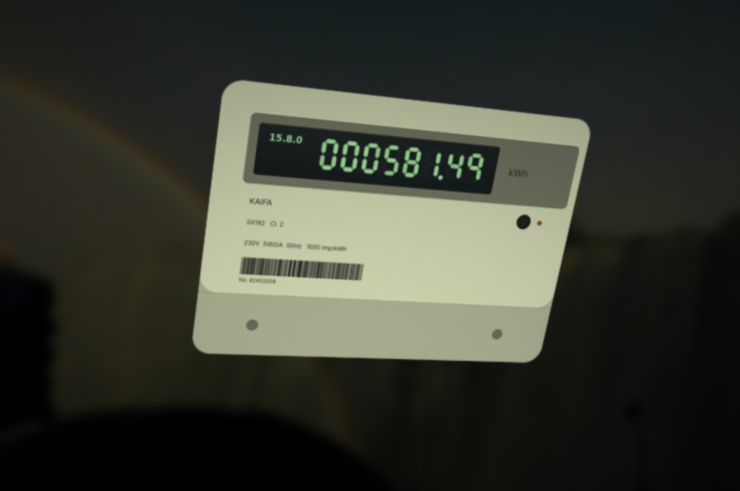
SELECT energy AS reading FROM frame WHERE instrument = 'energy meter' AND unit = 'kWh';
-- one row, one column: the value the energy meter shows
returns 581.49 kWh
